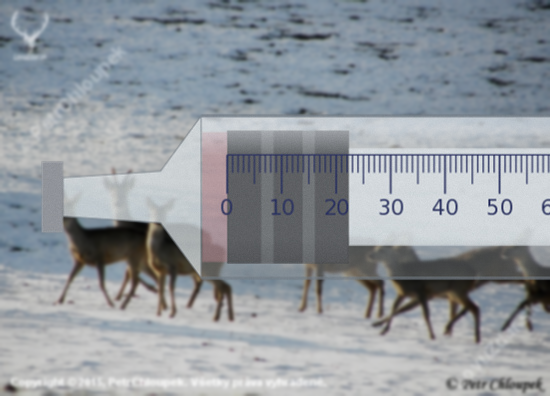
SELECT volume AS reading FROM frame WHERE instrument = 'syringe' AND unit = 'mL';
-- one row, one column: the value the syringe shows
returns 0 mL
